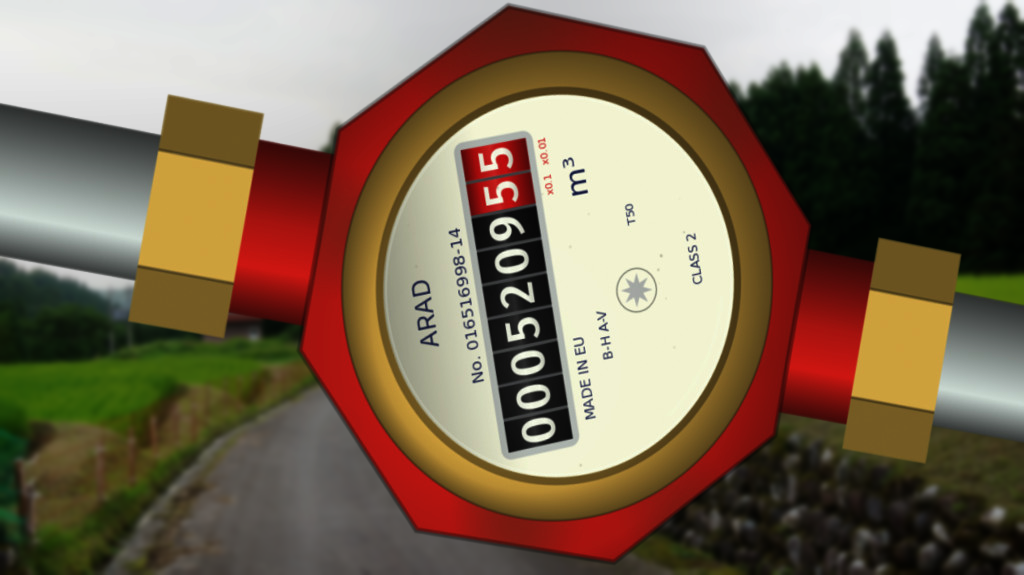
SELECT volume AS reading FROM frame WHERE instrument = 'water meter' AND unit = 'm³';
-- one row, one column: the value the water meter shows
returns 5209.55 m³
